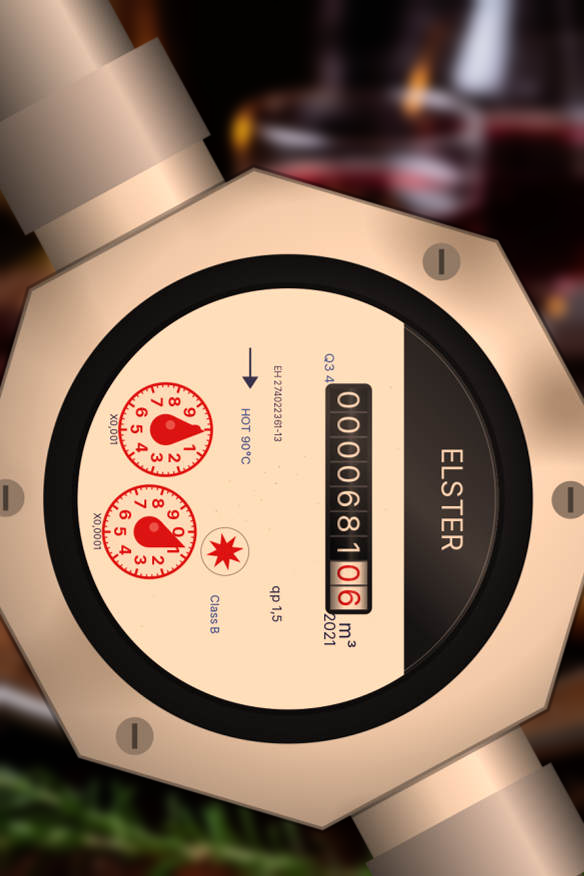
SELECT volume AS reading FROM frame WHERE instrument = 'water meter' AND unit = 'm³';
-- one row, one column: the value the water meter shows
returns 681.0600 m³
